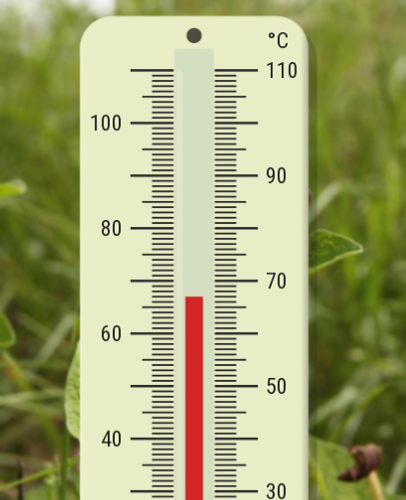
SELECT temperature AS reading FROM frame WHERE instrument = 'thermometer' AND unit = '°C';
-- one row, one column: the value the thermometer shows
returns 67 °C
